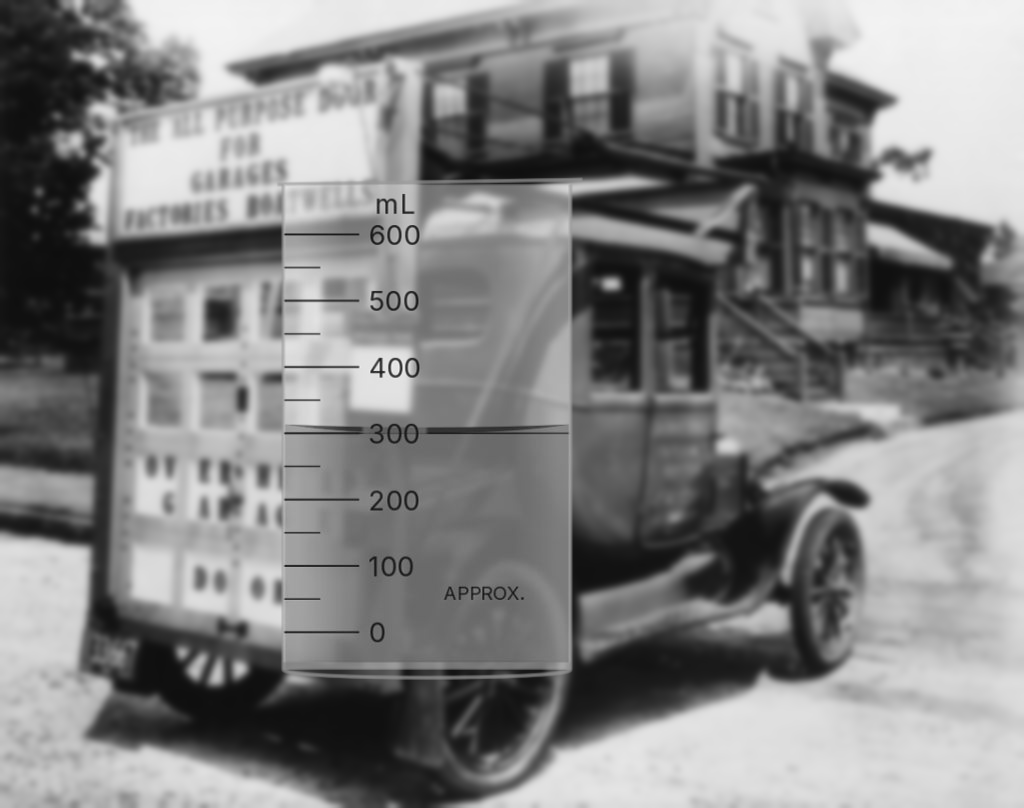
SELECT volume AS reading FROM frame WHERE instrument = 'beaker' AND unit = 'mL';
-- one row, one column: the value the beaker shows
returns 300 mL
